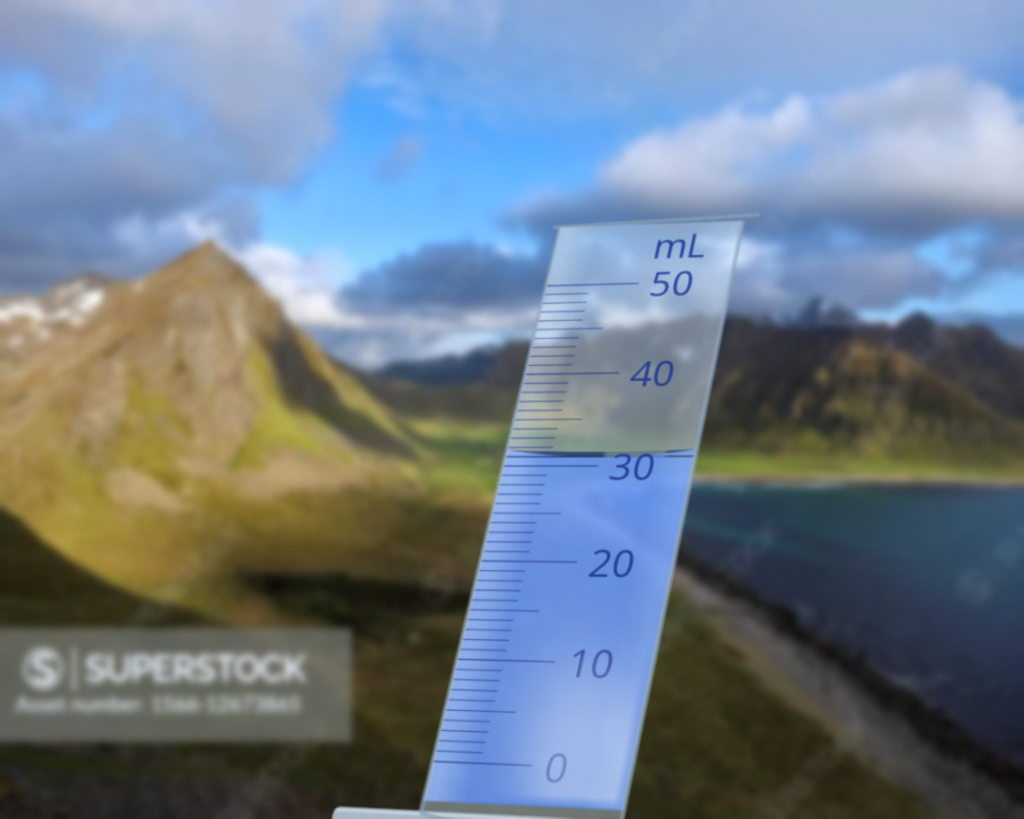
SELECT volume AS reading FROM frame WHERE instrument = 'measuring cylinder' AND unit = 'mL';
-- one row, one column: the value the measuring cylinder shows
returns 31 mL
